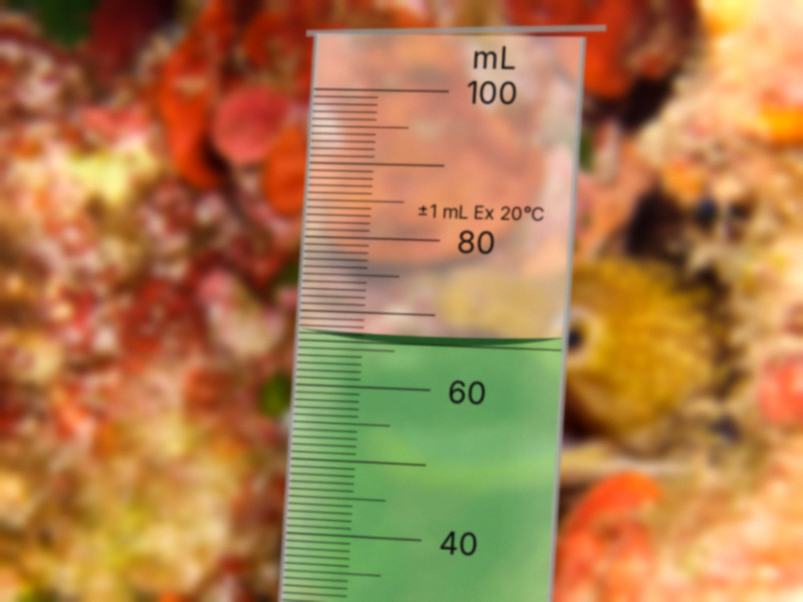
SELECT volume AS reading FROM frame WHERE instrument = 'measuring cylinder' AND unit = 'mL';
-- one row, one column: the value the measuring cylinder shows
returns 66 mL
